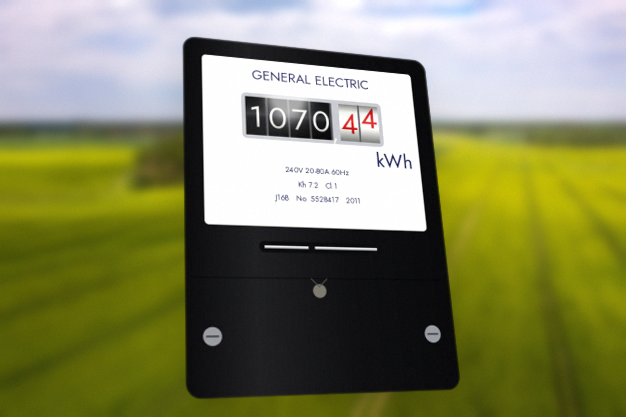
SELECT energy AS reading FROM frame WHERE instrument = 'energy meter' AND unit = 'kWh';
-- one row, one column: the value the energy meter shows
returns 1070.44 kWh
